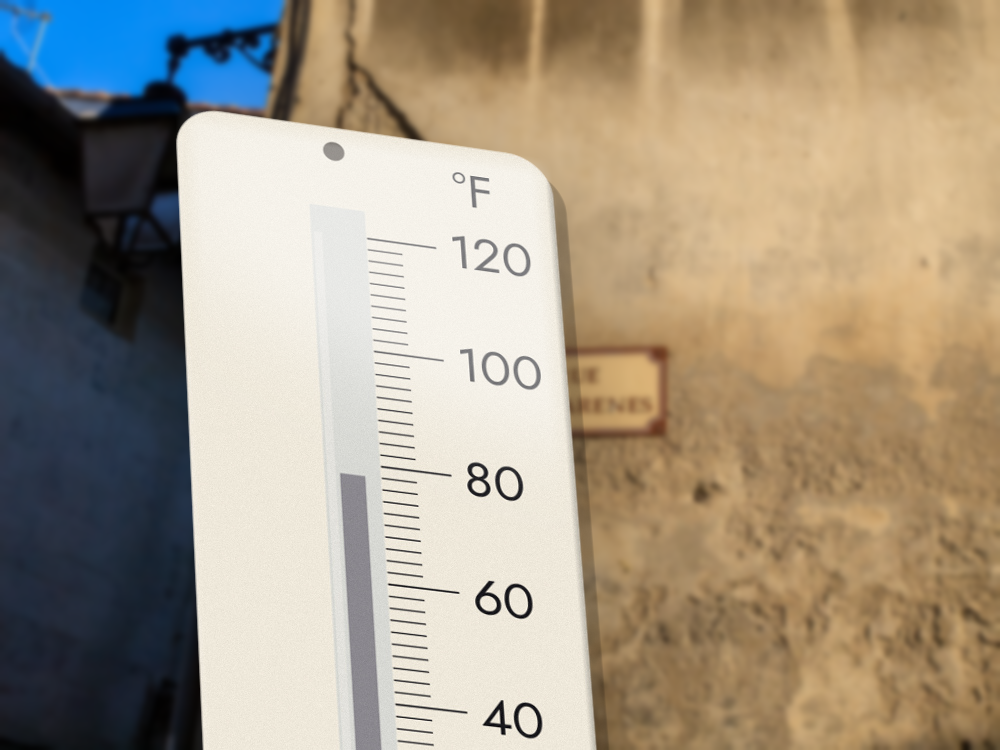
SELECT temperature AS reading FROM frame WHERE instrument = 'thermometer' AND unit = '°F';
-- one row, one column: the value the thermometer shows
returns 78 °F
